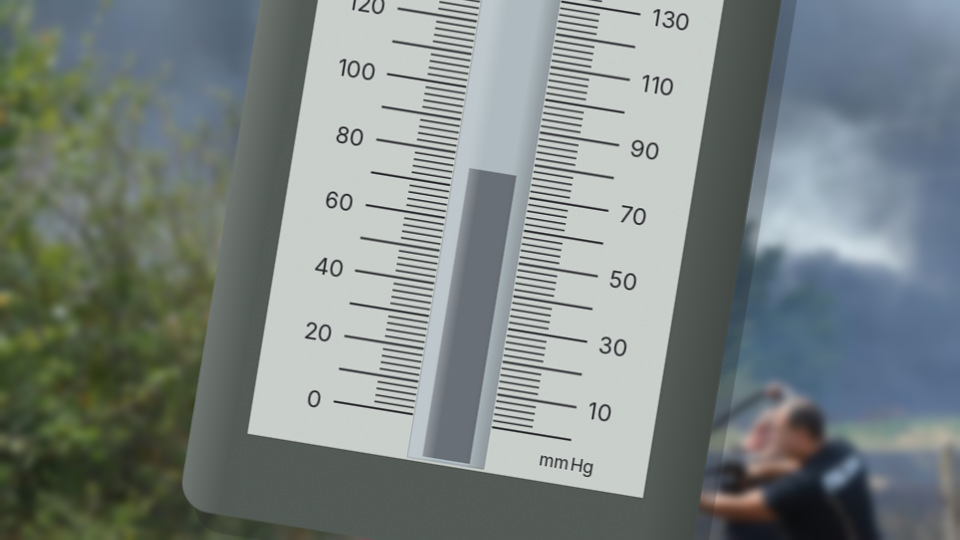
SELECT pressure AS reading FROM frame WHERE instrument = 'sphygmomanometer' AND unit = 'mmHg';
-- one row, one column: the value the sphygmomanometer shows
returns 76 mmHg
